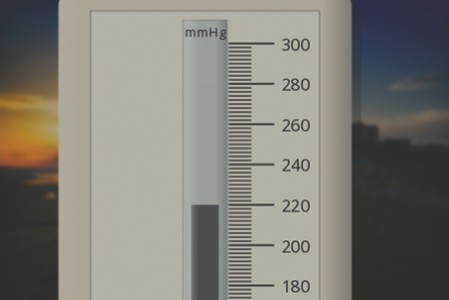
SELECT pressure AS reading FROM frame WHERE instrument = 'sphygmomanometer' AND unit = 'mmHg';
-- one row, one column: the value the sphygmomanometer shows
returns 220 mmHg
